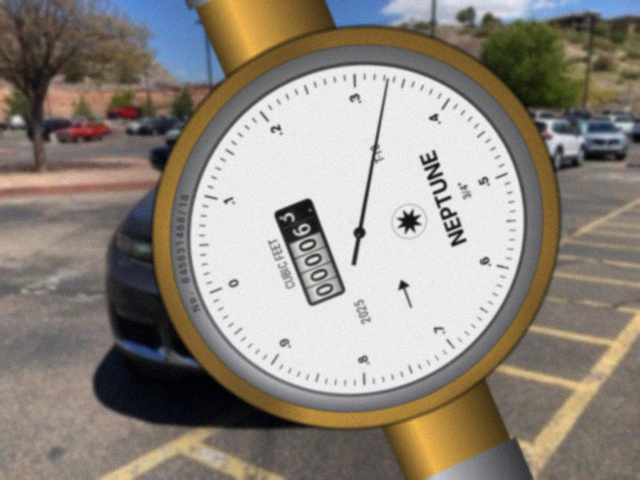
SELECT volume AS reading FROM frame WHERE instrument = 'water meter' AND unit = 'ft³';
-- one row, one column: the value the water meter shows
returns 63.33 ft³
